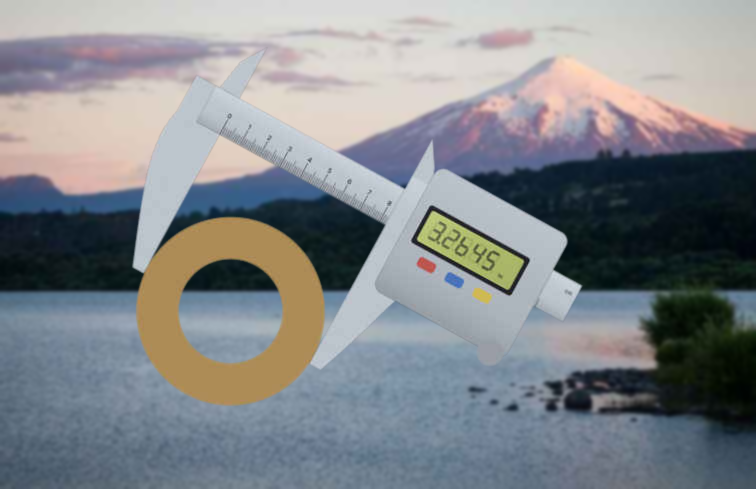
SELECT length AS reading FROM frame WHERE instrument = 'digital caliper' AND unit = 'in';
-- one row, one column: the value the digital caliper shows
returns 3.2645 in
